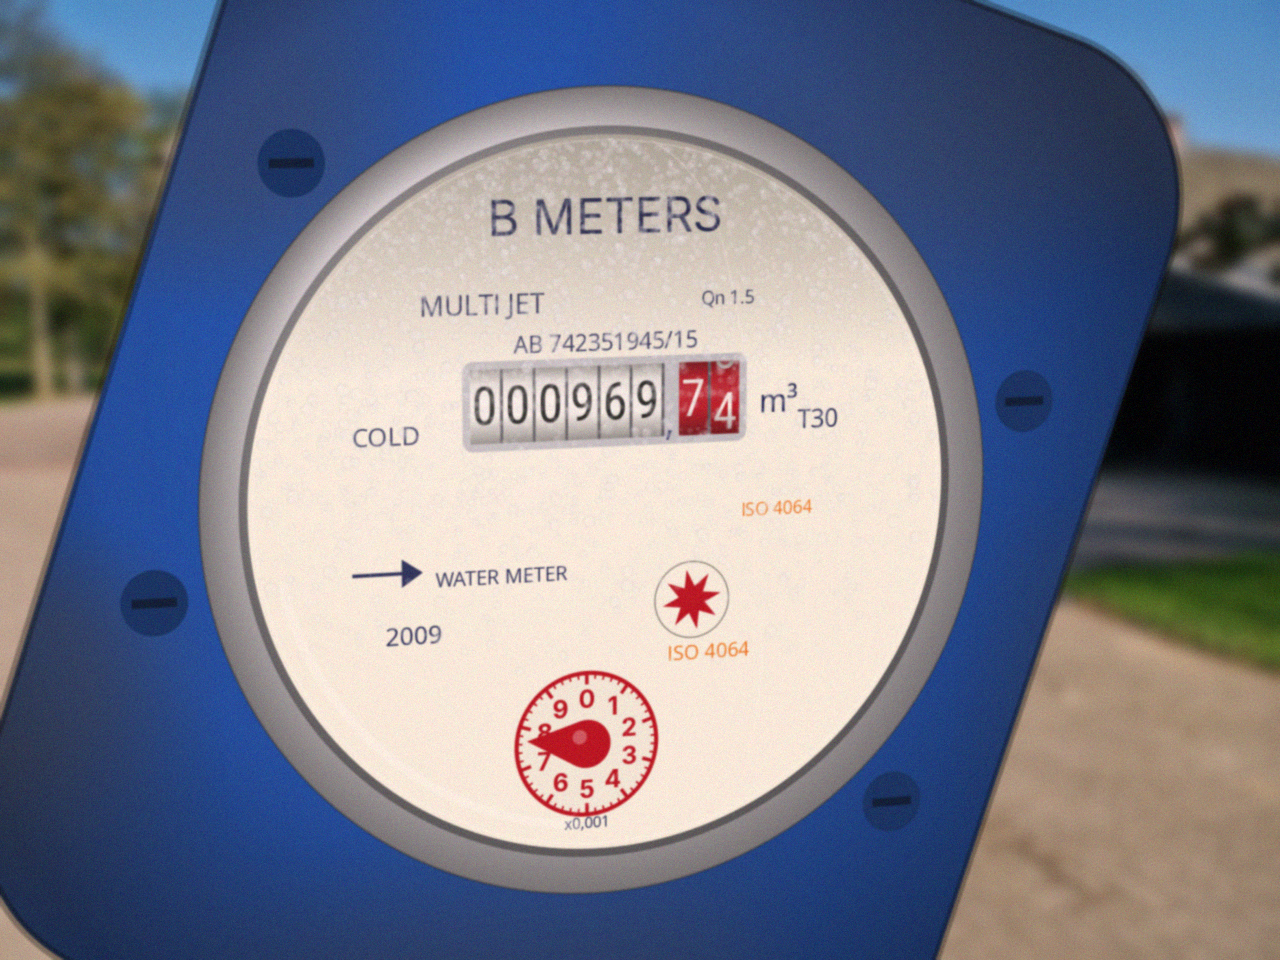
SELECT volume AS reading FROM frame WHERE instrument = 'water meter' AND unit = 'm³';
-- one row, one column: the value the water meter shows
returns 969.737 m³
